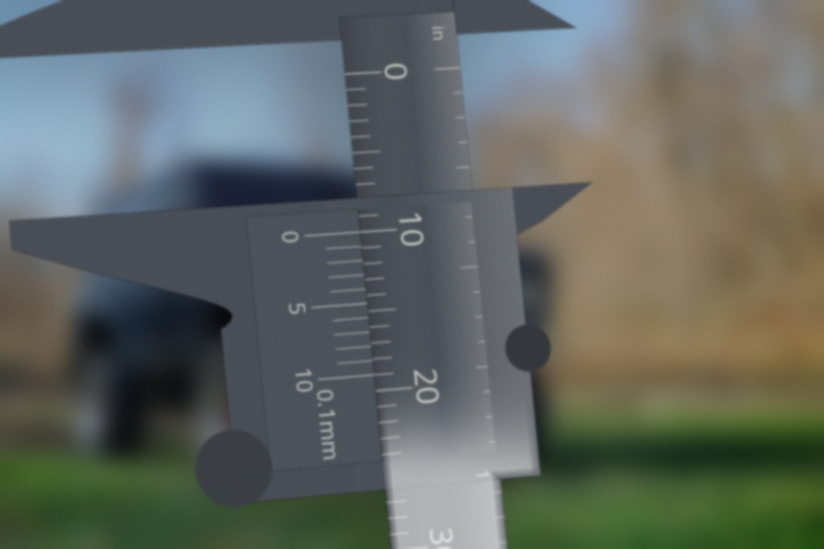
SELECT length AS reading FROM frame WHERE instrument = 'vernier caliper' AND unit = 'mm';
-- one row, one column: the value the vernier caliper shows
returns 10.0 mm
